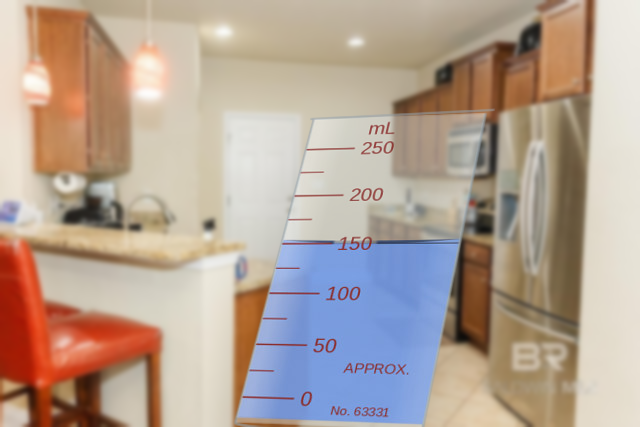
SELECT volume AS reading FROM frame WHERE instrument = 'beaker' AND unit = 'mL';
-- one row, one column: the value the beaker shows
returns 150 mL
